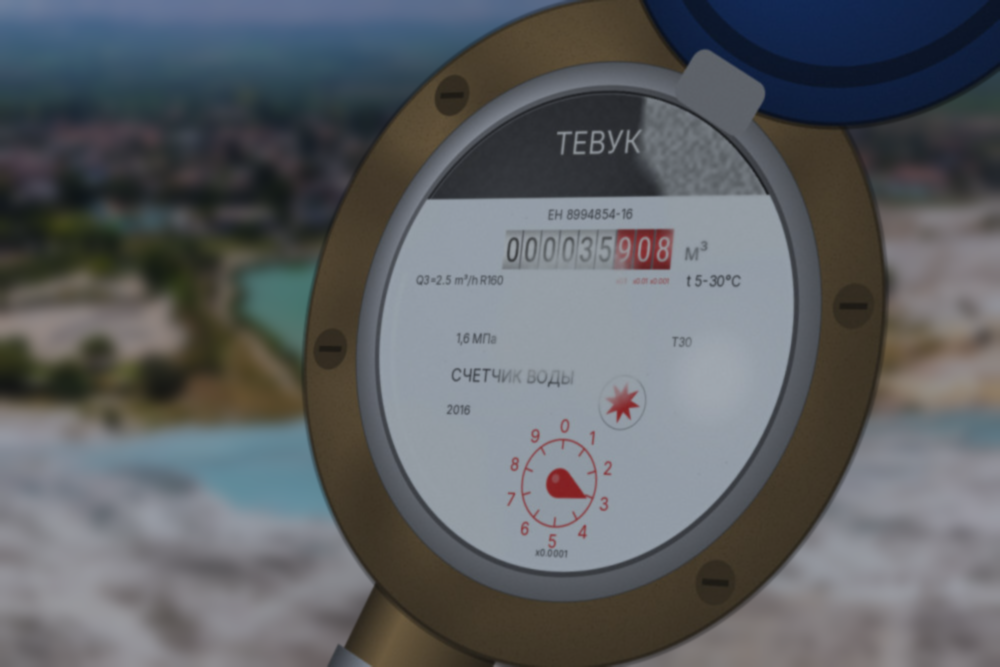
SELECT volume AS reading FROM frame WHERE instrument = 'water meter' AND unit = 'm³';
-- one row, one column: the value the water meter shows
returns 35.9083 m³
